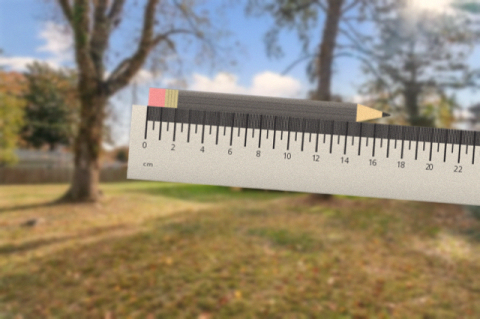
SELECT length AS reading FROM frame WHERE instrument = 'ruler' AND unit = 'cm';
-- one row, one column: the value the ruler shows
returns 17 cm
